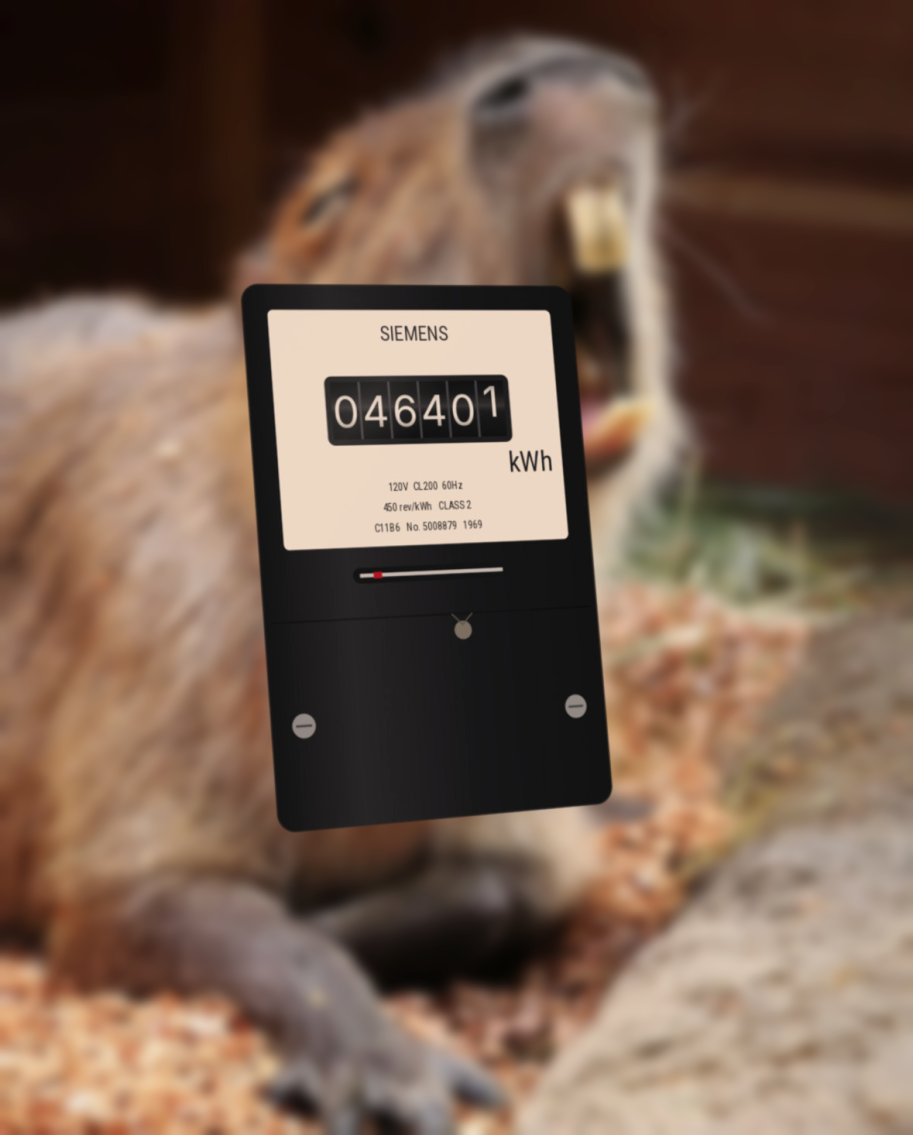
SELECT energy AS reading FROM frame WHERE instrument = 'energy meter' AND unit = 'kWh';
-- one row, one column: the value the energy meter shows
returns 46401 kWh
